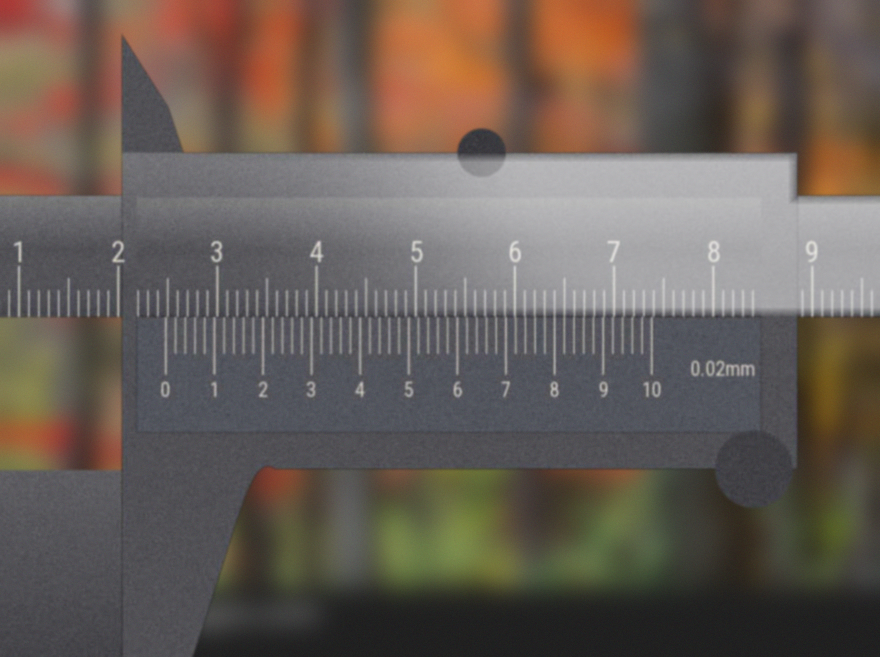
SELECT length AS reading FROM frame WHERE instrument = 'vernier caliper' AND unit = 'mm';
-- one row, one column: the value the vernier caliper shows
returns 24.8 mm
